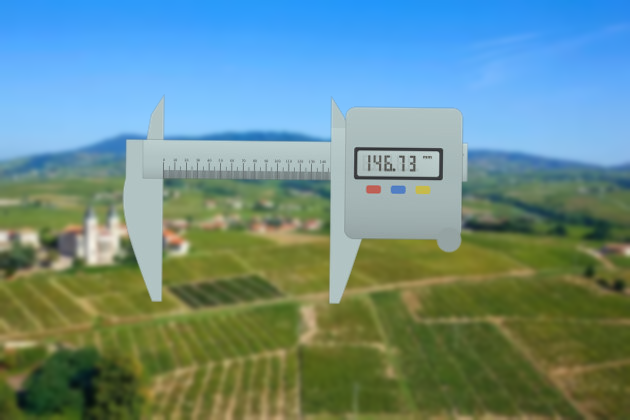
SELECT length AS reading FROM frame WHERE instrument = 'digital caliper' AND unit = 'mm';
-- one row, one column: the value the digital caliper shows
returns 146.73 mm
